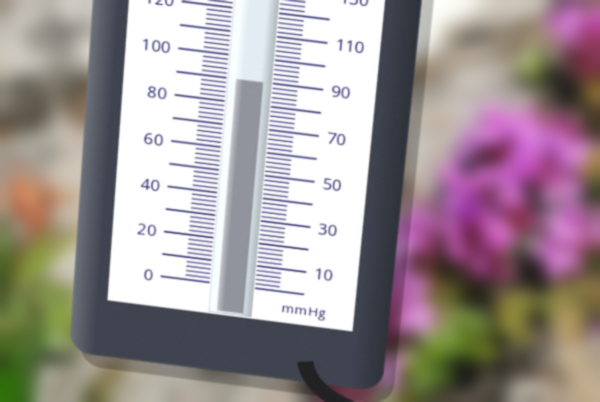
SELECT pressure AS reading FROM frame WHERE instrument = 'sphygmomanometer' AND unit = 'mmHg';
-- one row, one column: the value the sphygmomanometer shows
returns 90 mmHg
